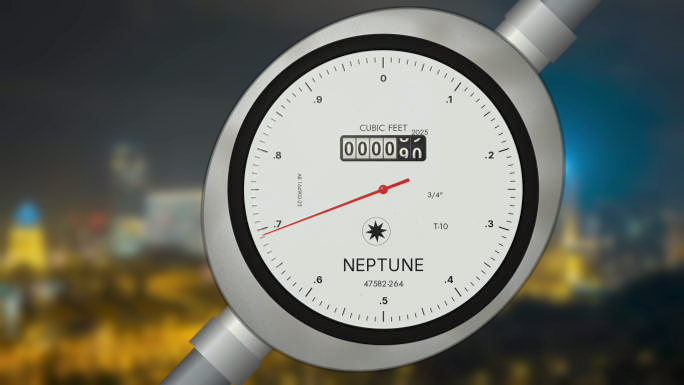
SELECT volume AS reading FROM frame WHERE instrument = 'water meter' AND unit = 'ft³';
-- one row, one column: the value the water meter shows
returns 89.69 ft³
